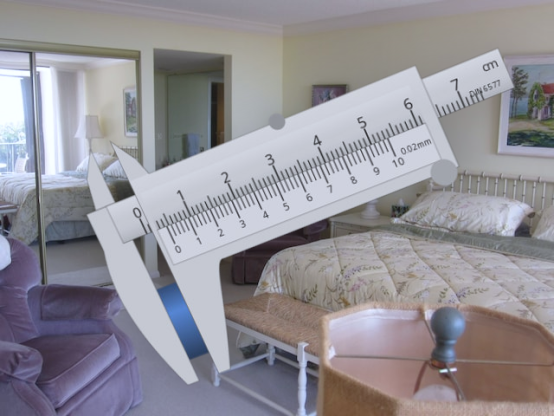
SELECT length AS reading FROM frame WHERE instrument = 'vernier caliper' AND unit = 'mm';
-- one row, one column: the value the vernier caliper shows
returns 4.5 mm
